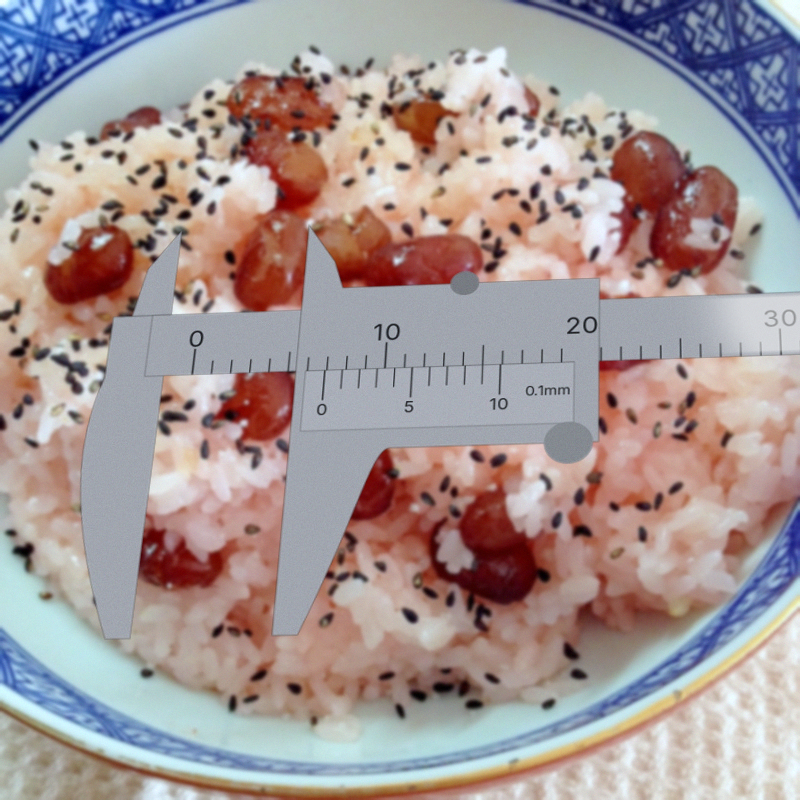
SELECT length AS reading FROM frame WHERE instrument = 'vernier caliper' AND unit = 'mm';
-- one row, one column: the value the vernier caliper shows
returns 6.9 mm
